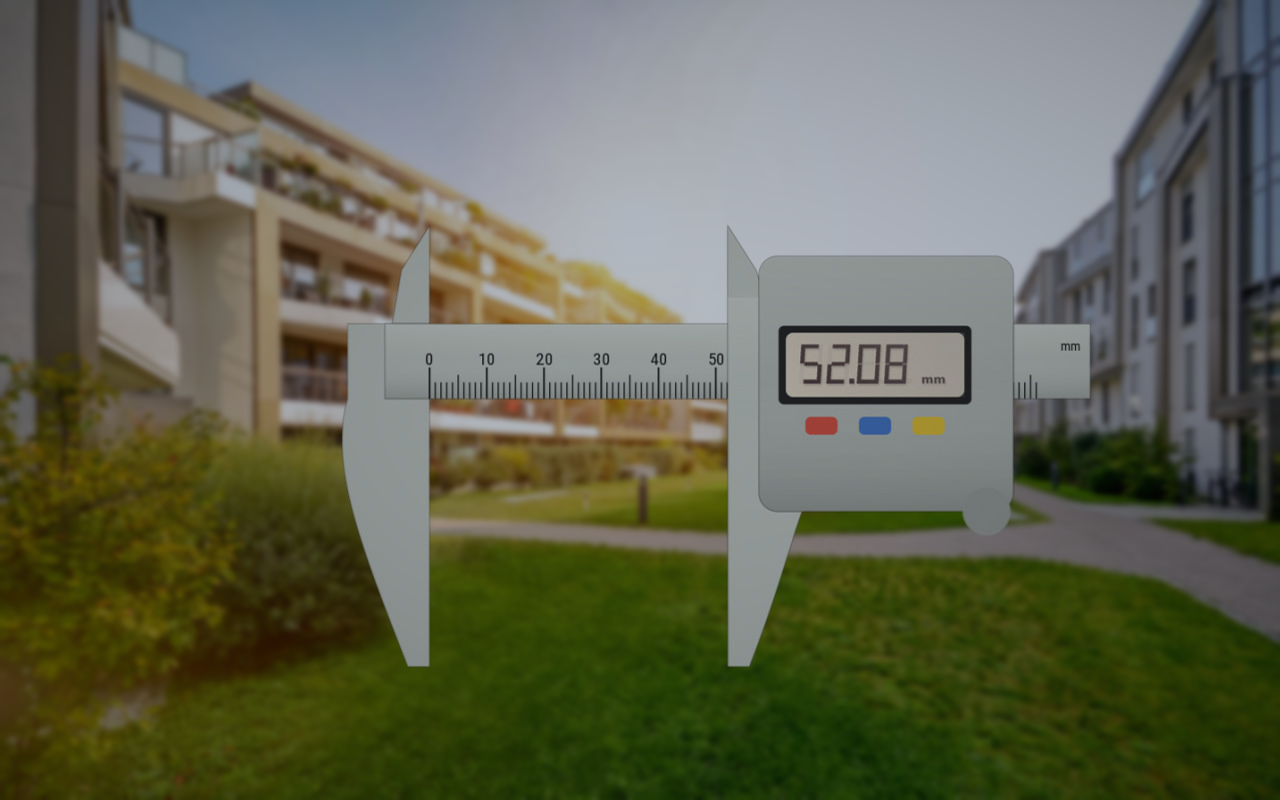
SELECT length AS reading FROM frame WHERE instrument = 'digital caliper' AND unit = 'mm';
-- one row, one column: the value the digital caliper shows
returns 52.08 mm
